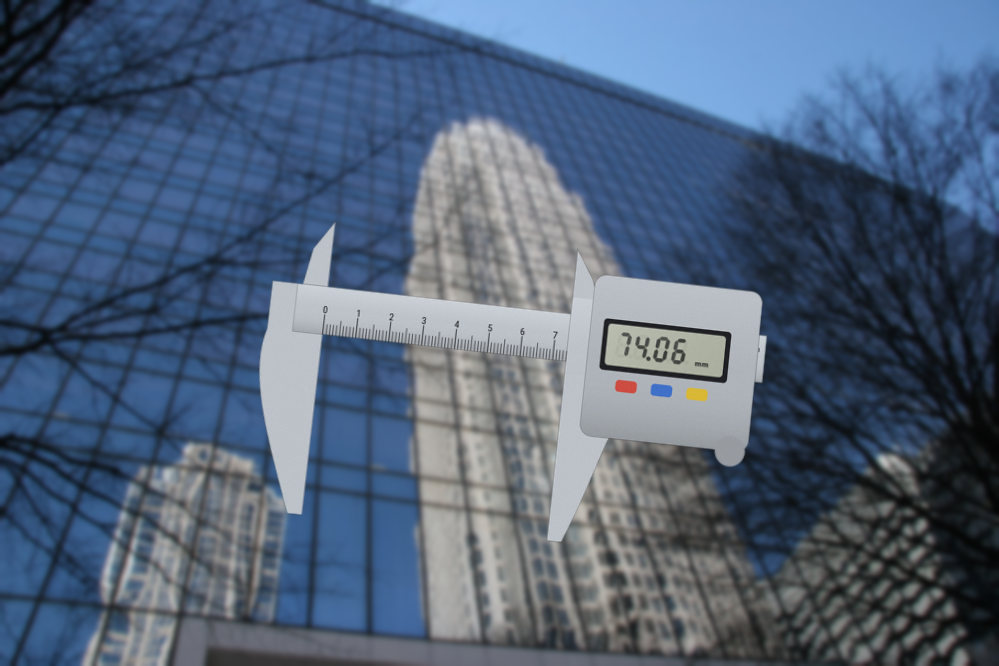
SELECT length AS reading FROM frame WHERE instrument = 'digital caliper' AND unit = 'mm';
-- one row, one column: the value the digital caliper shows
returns 74.06 mm
